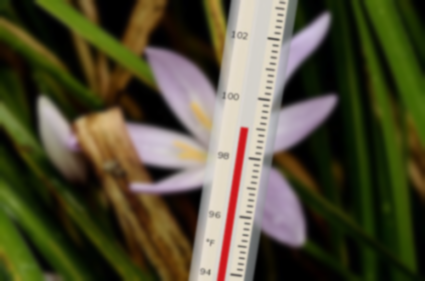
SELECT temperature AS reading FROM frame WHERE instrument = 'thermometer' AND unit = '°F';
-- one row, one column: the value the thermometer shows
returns 99 °F
